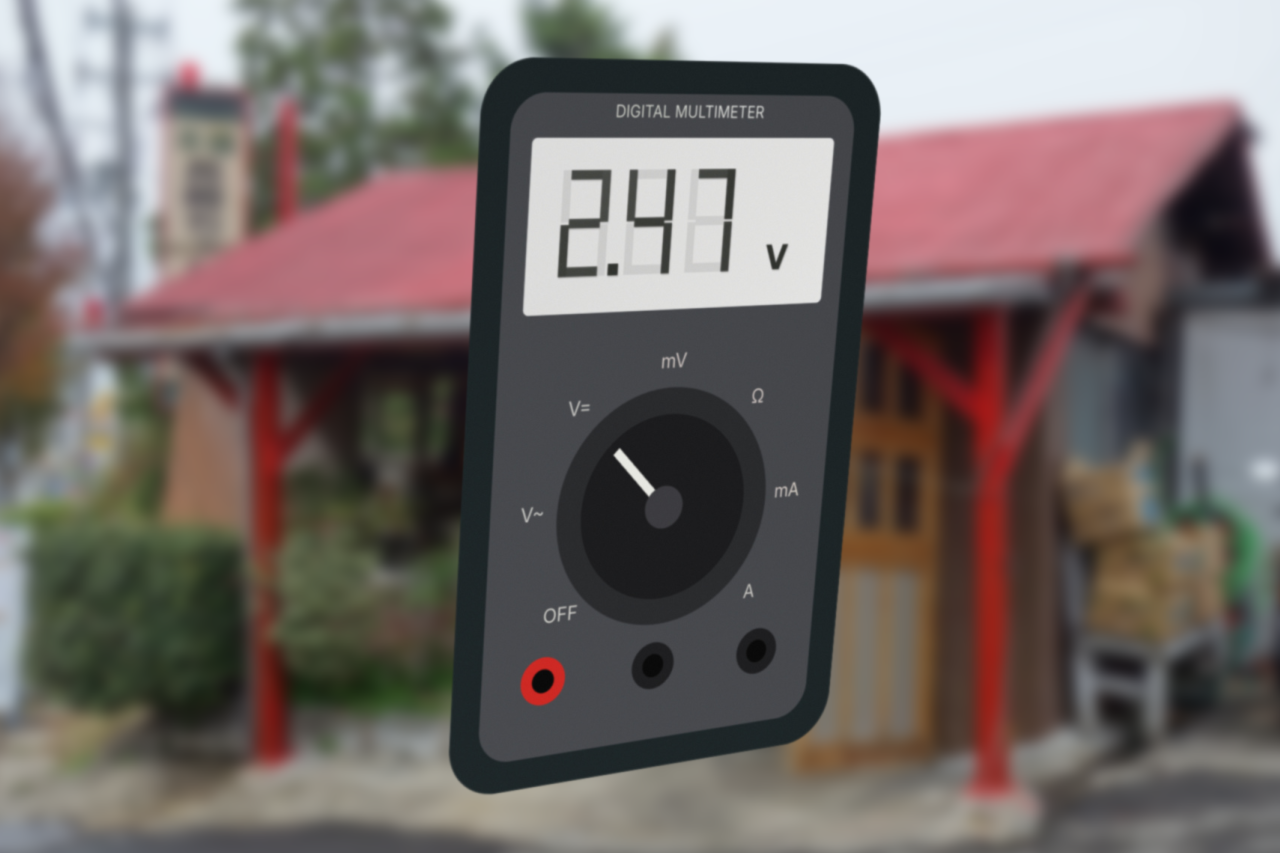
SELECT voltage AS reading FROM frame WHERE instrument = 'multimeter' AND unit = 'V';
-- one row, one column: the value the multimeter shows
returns 2.47 V
